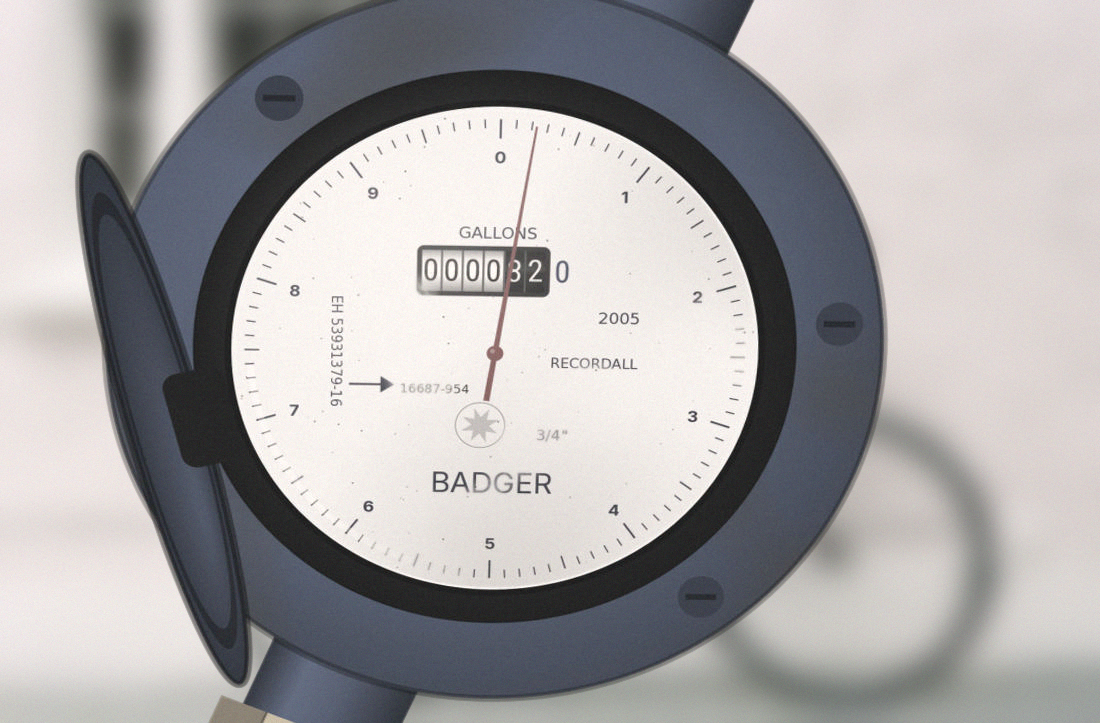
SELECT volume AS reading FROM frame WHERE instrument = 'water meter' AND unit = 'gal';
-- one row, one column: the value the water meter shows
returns 820.2 gal
